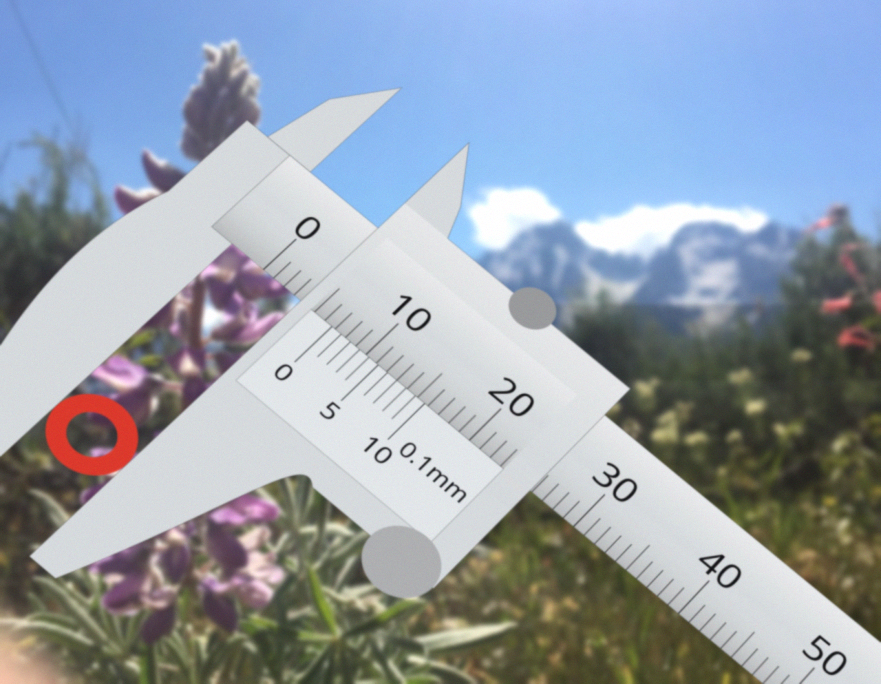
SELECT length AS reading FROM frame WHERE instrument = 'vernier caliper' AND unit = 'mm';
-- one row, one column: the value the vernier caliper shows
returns 6.7 mm
